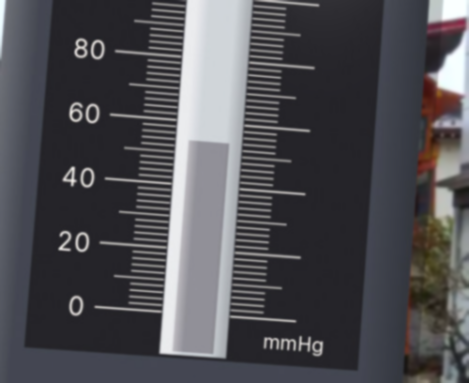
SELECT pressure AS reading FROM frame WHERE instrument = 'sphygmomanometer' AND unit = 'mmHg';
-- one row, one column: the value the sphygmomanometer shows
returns 54 mmHg
